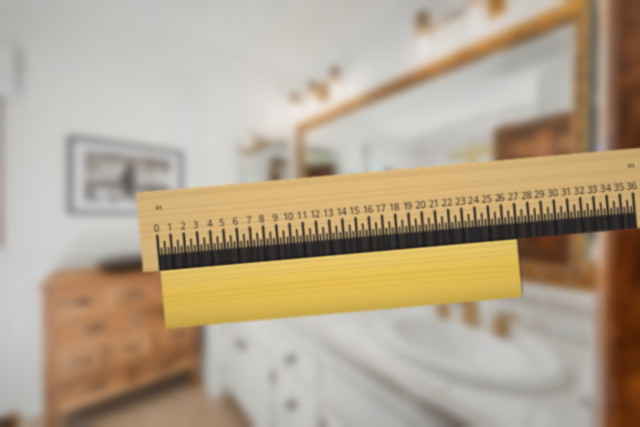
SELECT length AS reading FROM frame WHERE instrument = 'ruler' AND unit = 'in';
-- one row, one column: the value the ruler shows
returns 27 in
